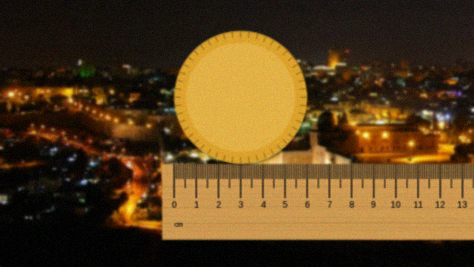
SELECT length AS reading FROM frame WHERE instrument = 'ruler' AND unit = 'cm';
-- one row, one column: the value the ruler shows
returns 6 cm
